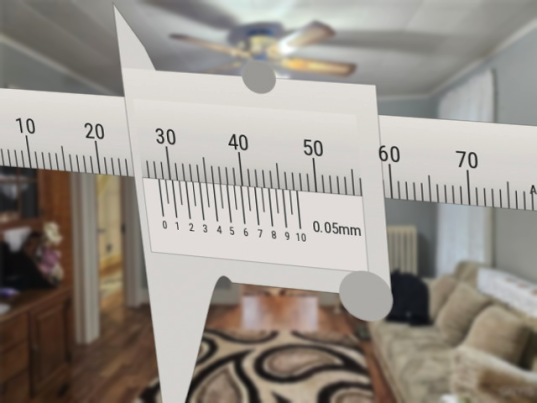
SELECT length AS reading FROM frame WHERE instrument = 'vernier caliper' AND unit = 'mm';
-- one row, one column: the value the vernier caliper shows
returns 28.4 mm
